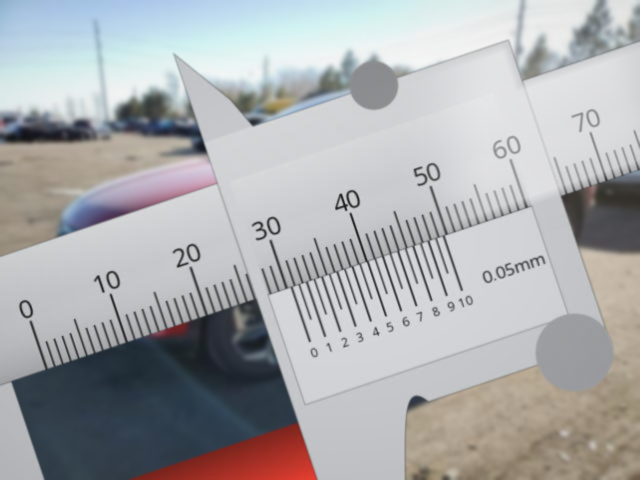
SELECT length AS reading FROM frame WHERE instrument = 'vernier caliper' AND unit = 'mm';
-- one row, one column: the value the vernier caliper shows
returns 30.6 mm
